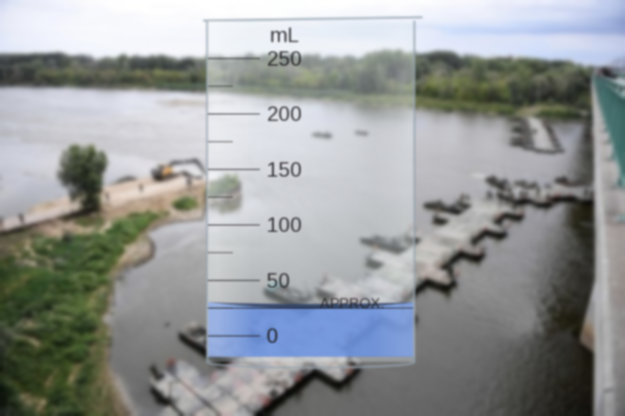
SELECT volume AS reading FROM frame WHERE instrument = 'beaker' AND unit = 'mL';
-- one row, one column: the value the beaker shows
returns 25 mL
